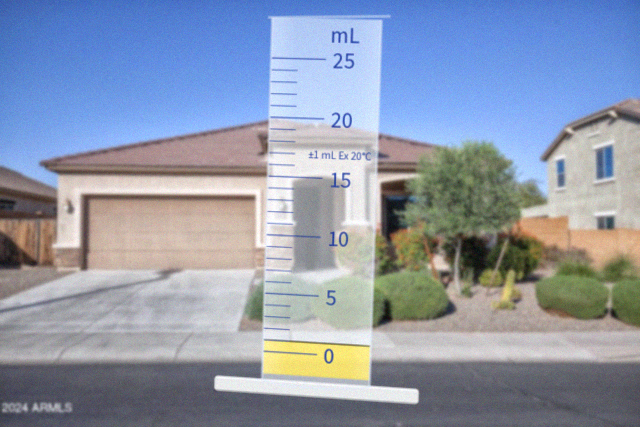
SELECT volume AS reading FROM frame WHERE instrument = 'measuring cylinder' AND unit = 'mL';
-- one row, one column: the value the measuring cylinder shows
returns 1 mL
